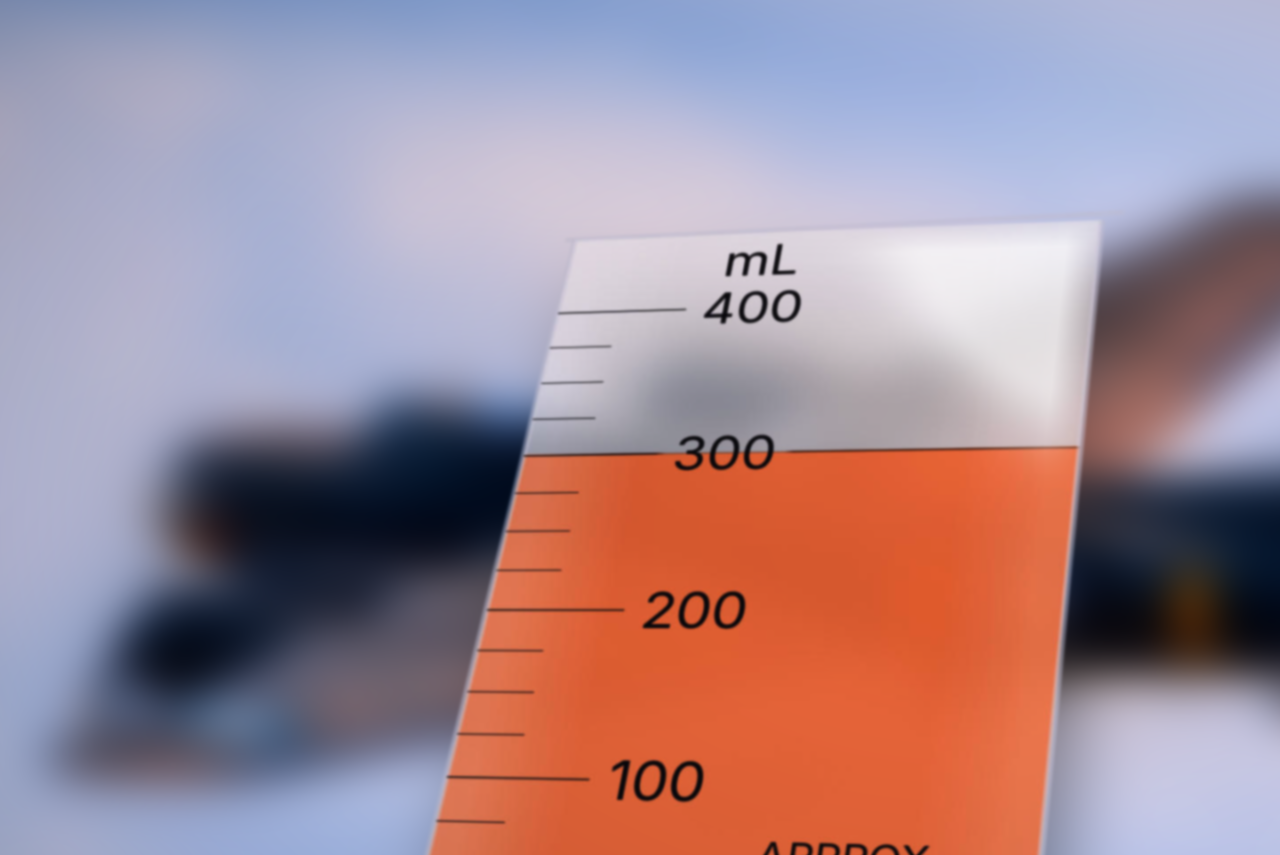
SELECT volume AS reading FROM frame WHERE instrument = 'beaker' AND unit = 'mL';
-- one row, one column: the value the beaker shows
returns 300 mL
